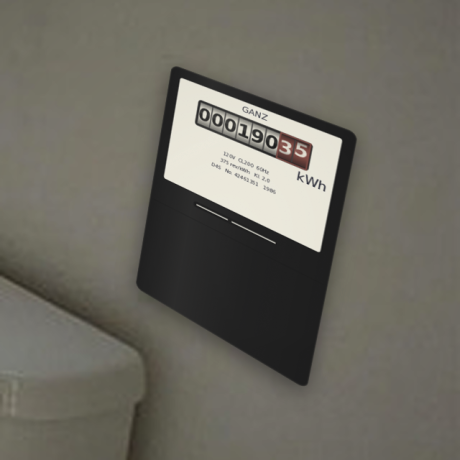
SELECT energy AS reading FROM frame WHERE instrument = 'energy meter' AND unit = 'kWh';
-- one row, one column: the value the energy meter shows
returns 190.35 kWh
